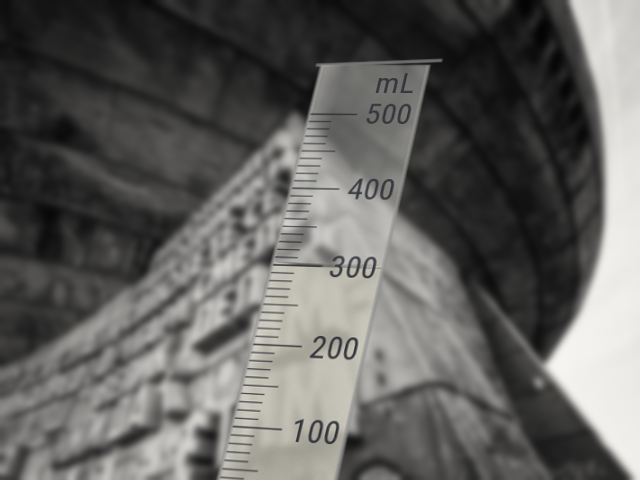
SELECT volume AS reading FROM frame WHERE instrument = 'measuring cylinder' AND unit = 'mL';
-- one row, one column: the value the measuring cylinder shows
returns 300 mL
